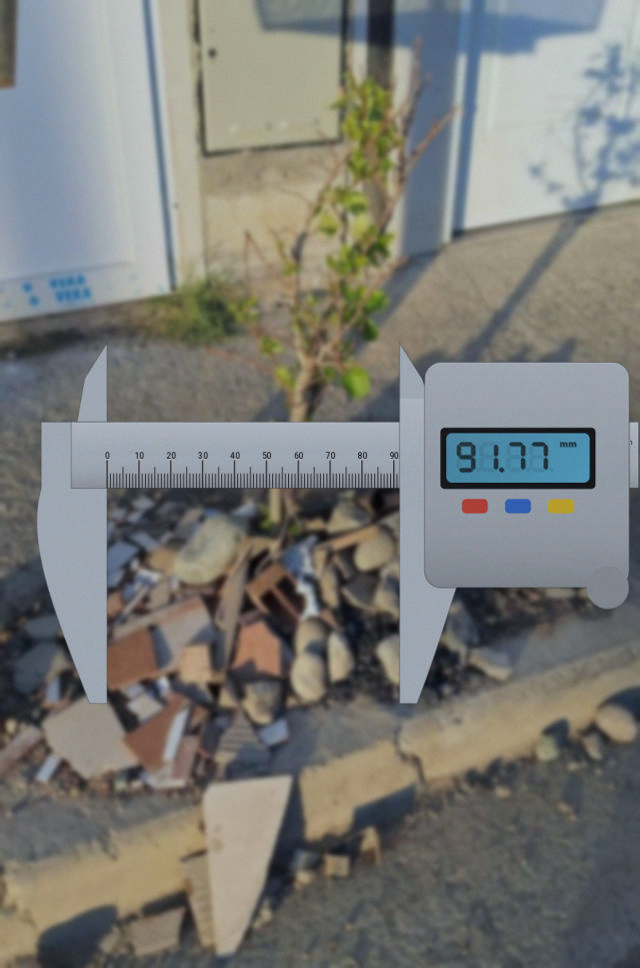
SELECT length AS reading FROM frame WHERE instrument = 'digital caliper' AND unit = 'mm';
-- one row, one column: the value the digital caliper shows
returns 91.77 mm
